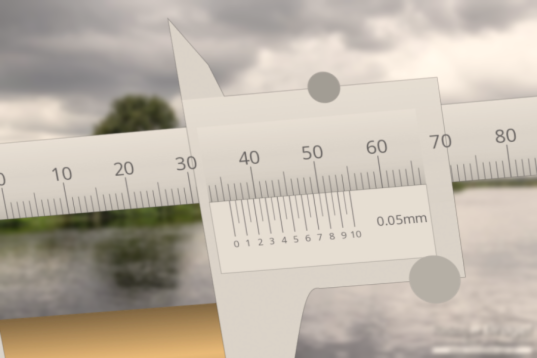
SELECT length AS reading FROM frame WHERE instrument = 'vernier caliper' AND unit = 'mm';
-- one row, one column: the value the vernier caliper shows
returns 35.8 mm
